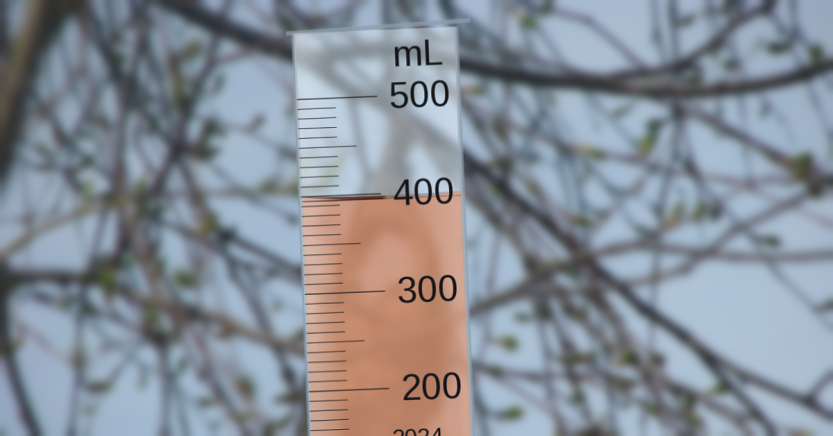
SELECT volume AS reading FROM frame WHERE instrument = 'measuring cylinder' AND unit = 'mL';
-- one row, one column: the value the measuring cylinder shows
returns 395 mL
